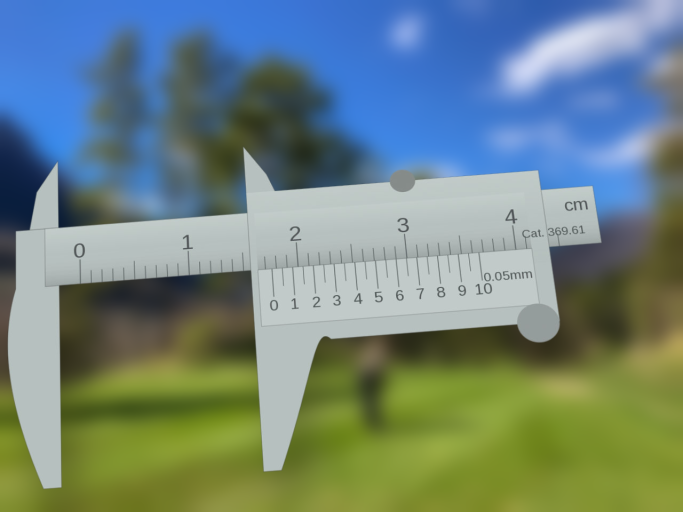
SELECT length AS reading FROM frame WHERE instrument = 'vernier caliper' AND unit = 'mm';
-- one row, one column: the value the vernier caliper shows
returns 17.6 mm
